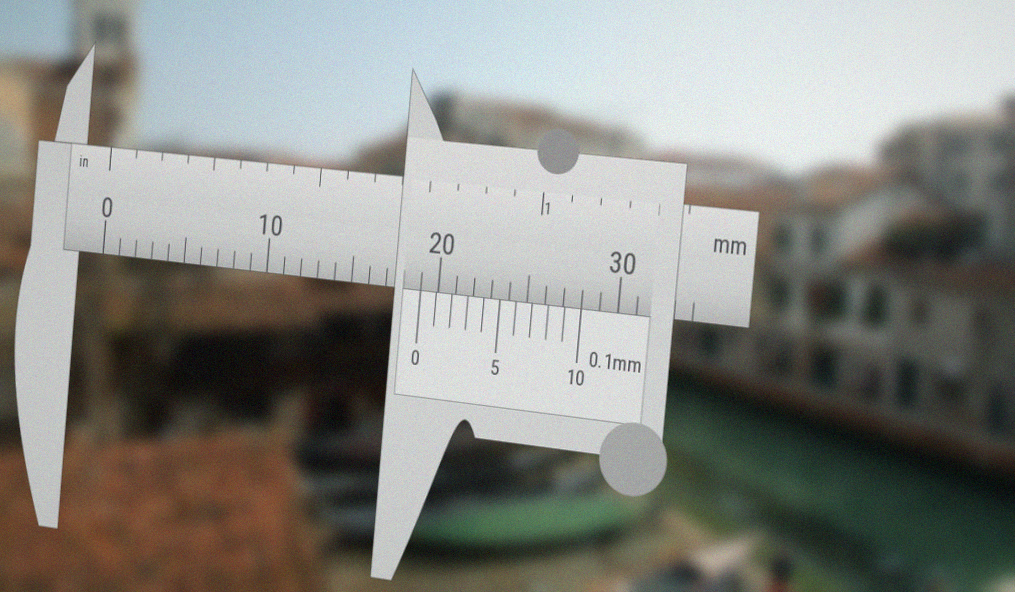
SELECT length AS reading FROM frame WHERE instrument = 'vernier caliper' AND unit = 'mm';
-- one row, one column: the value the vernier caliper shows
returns 19.0 mm
